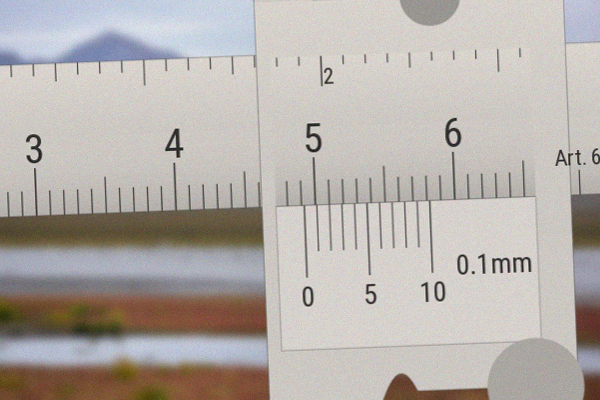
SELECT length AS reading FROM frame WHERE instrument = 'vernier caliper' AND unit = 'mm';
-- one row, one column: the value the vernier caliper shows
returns 49.2 mm
